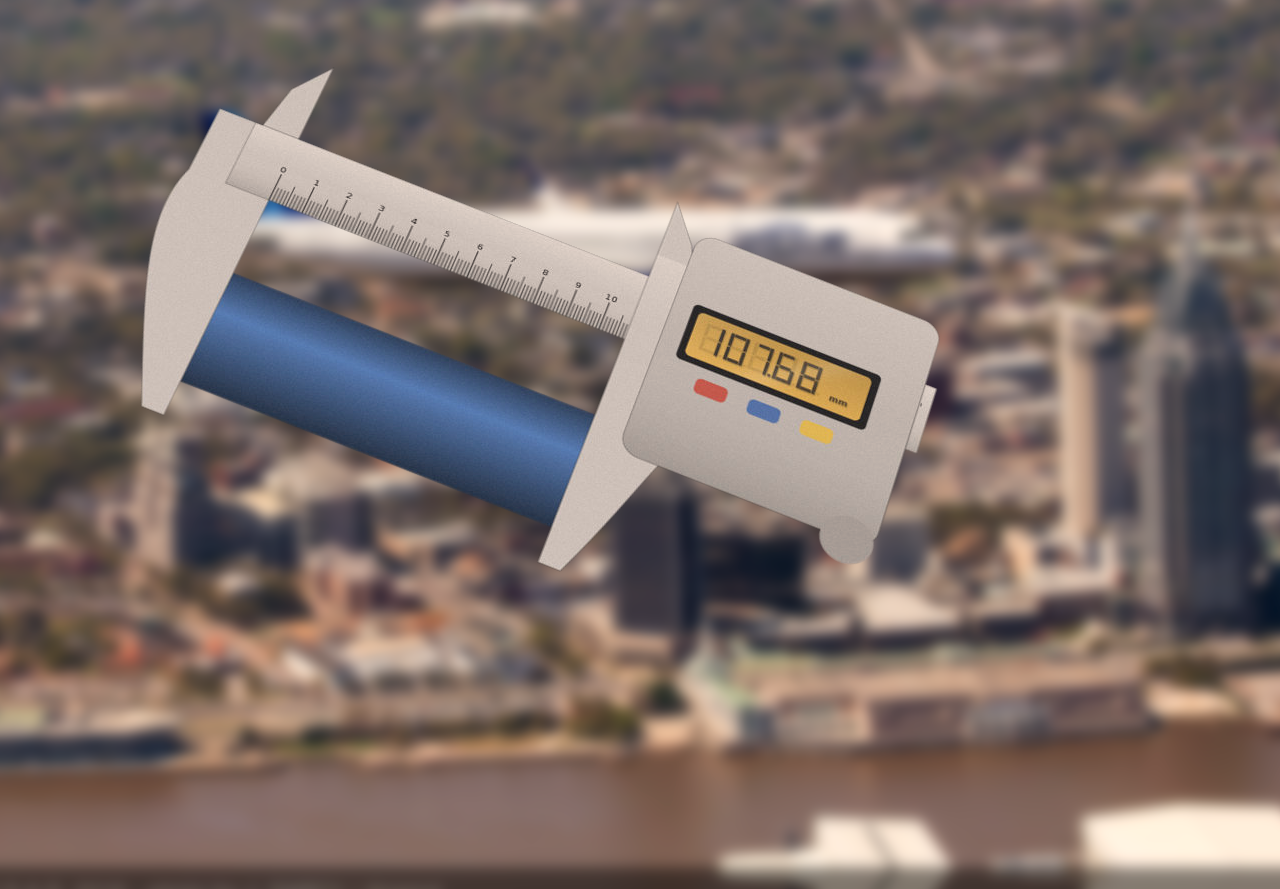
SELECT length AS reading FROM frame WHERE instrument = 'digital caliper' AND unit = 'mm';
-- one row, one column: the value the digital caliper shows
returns 107.68 mm
